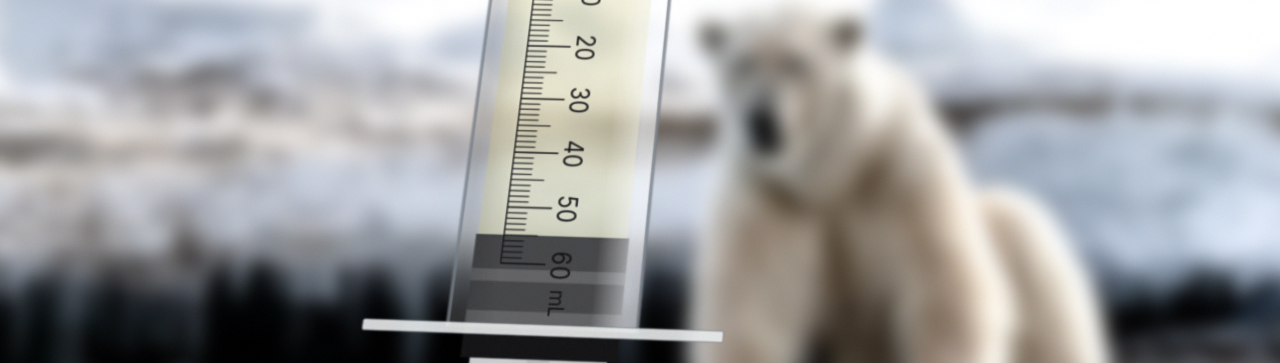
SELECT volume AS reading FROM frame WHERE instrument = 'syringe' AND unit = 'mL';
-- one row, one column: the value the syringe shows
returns 55 mL
